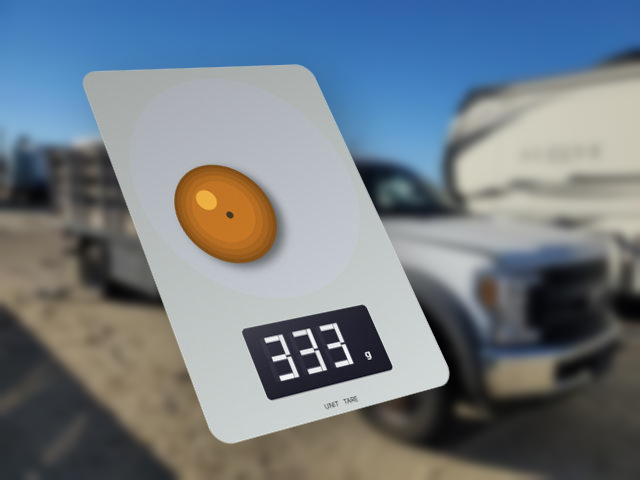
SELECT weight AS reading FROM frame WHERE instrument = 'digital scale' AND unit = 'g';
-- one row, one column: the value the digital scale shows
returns 333 g
